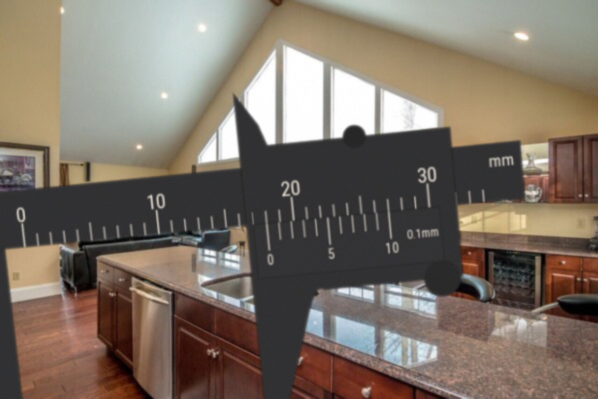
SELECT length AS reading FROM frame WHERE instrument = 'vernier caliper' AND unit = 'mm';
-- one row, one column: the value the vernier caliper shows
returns 18.0 mm
